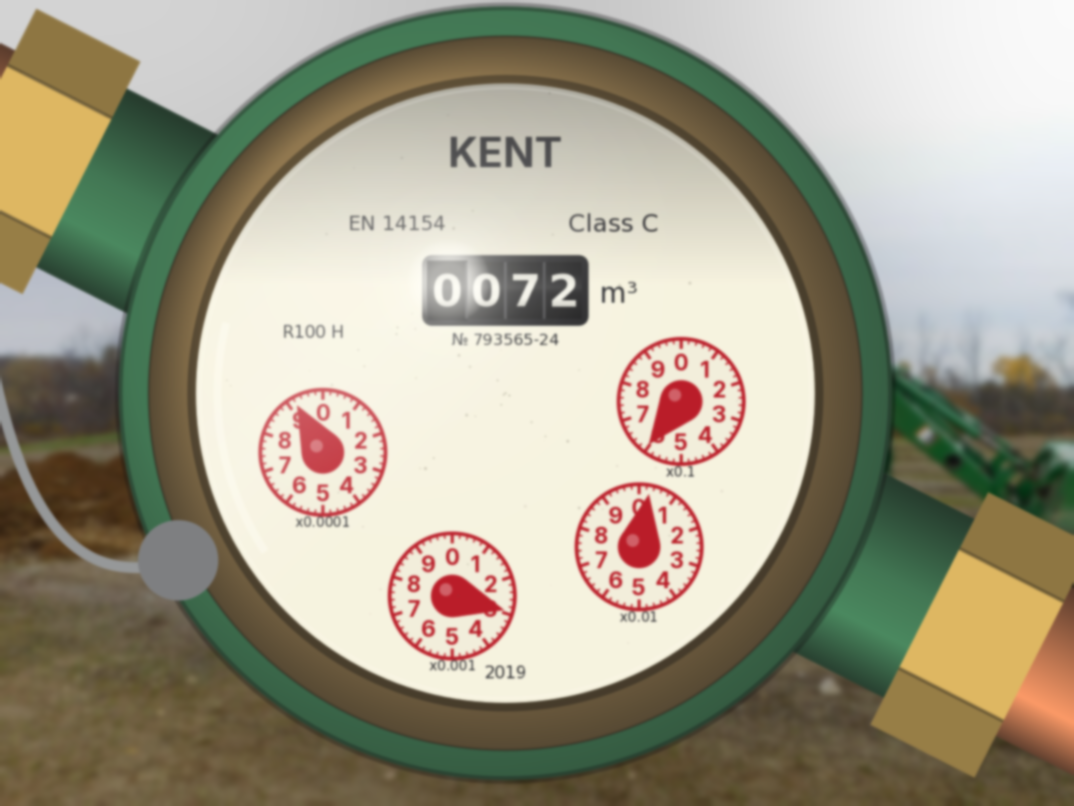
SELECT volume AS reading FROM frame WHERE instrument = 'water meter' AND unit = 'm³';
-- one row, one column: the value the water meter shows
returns 72.6029 m³
